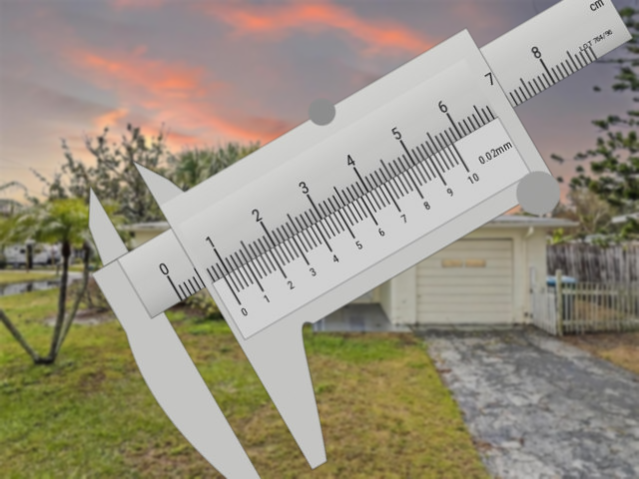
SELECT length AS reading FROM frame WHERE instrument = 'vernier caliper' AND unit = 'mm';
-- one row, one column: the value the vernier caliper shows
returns 9.0 mm
